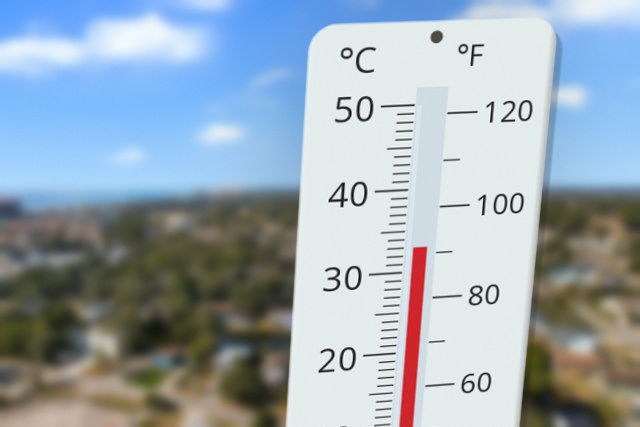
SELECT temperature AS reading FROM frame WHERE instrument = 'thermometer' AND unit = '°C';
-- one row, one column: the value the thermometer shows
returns 33 °C
